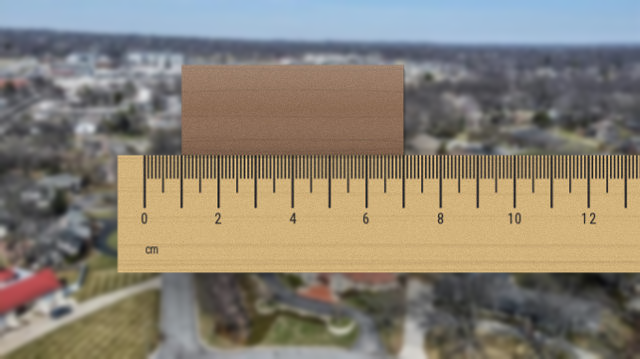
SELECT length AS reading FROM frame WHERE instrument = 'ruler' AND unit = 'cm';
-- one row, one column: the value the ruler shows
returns 6 cm
